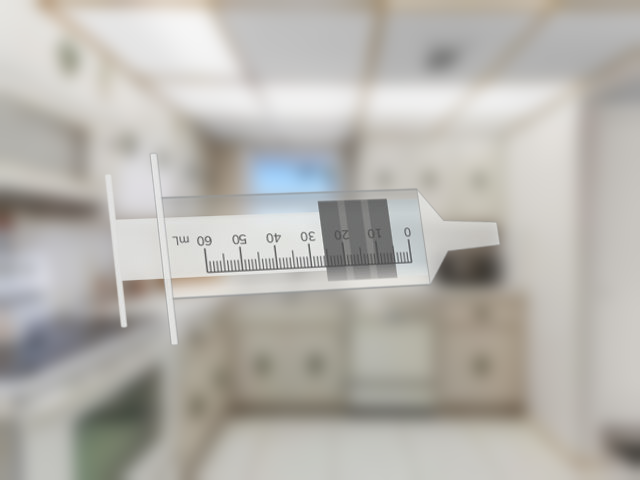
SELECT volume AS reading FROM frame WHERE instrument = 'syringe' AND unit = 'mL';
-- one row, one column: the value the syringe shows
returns 5 mL
